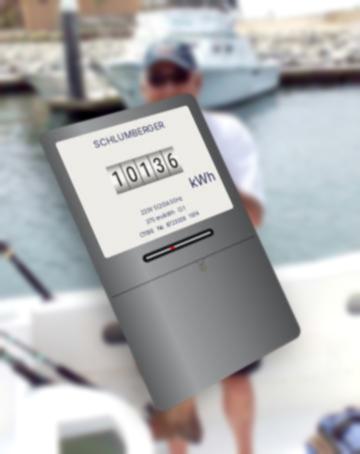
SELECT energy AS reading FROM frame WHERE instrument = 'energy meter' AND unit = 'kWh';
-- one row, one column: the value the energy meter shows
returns 10136 kWh
